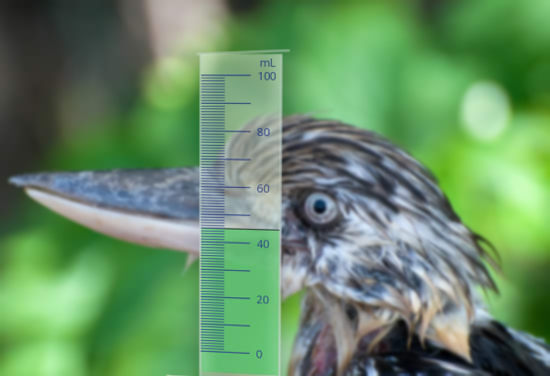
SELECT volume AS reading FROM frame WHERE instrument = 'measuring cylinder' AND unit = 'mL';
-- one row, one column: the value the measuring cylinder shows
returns 45 mL
